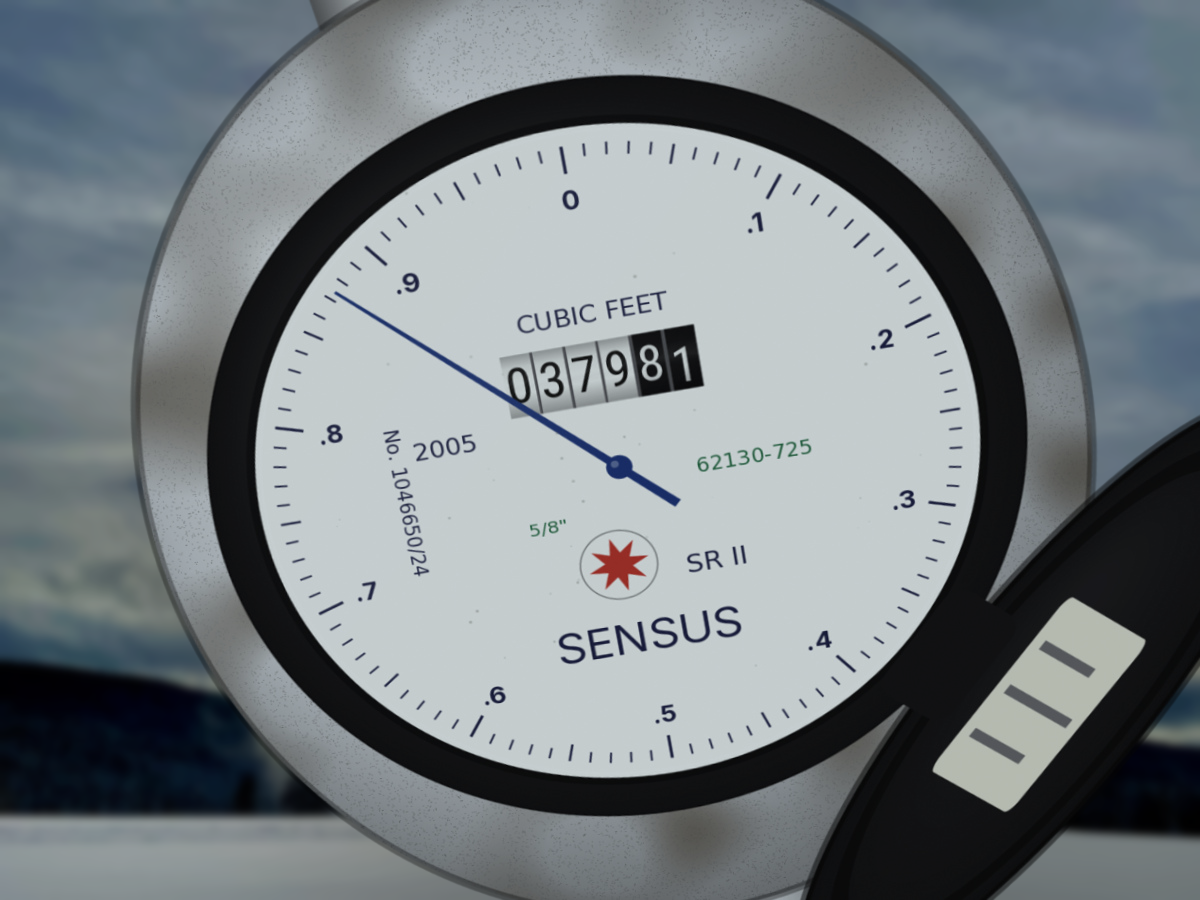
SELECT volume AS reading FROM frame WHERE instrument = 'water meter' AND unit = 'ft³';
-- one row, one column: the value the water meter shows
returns 37980.87 ft³
